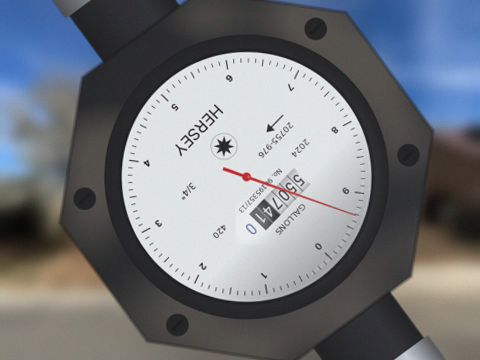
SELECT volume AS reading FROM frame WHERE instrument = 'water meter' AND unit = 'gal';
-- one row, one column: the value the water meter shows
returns 5507409.3 gal
